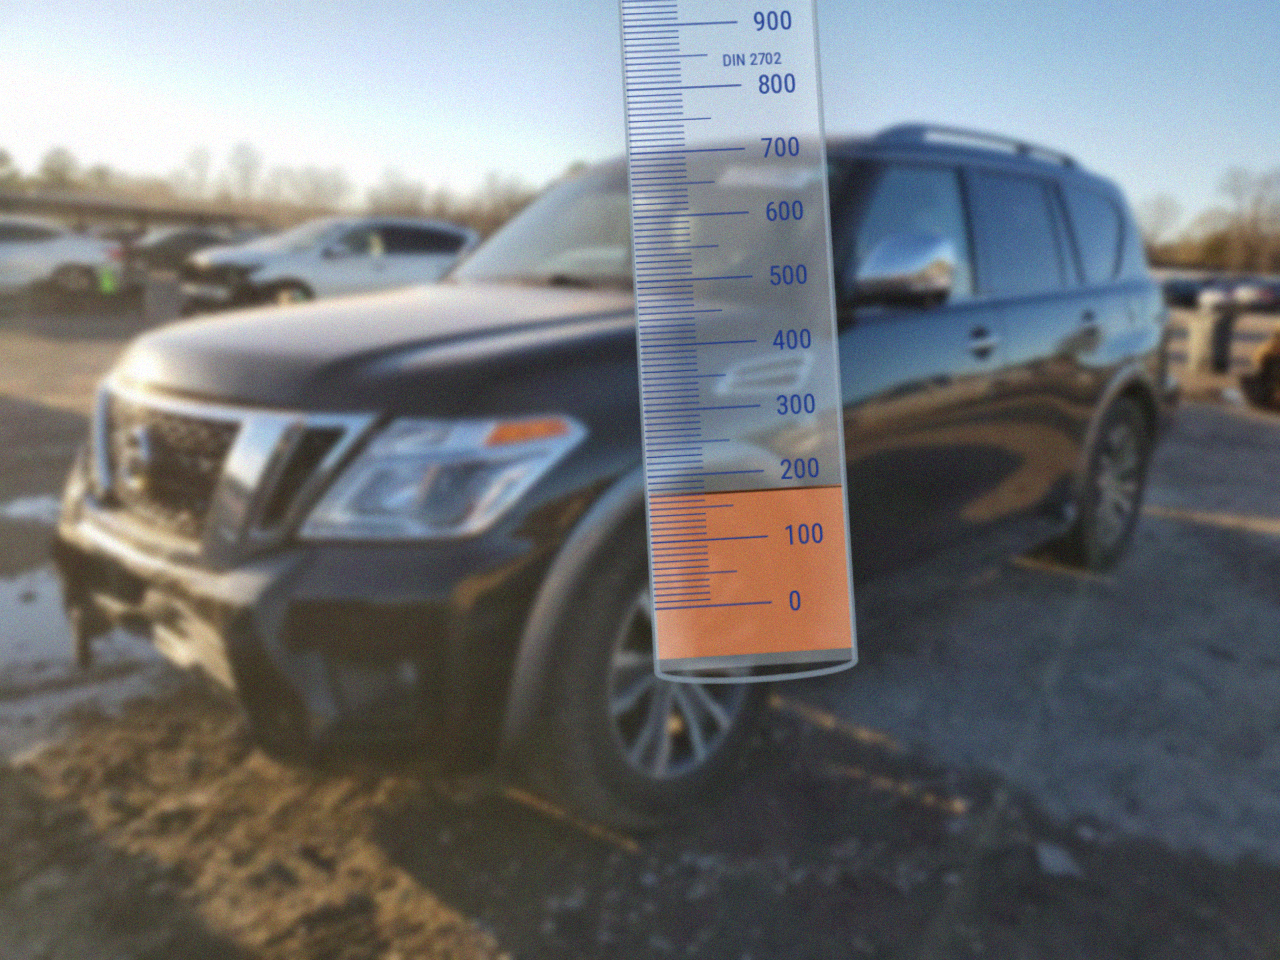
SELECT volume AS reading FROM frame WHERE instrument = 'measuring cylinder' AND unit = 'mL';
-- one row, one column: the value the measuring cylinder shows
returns 170 mL
